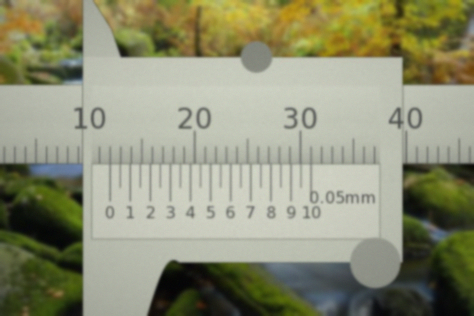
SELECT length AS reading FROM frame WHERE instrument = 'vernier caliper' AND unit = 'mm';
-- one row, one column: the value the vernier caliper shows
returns 12.0 mm
